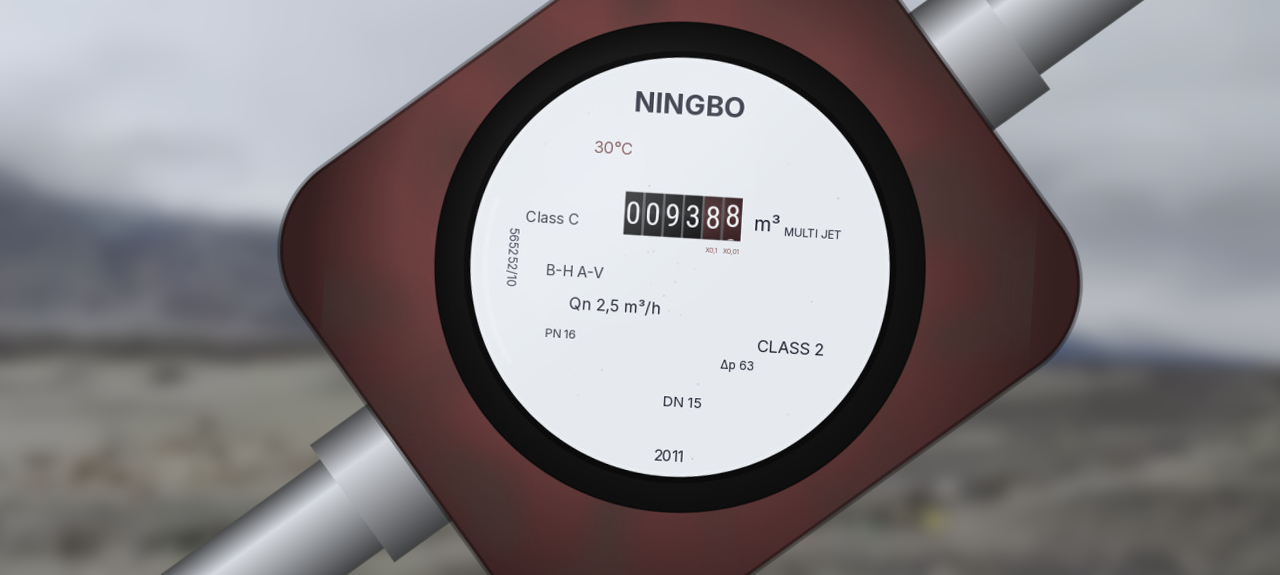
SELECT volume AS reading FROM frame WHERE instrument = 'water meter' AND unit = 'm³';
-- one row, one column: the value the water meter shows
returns 93.88 m³
